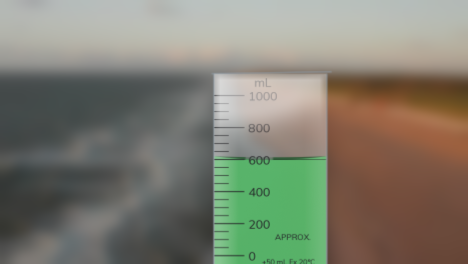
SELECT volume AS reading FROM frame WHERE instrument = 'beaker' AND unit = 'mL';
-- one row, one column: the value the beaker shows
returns 600 mL
